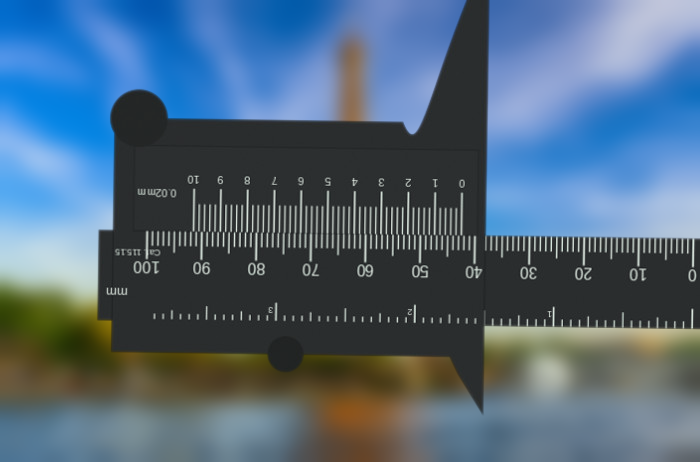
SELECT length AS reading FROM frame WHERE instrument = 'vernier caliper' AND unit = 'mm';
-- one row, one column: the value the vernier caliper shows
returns 42.5 mm
